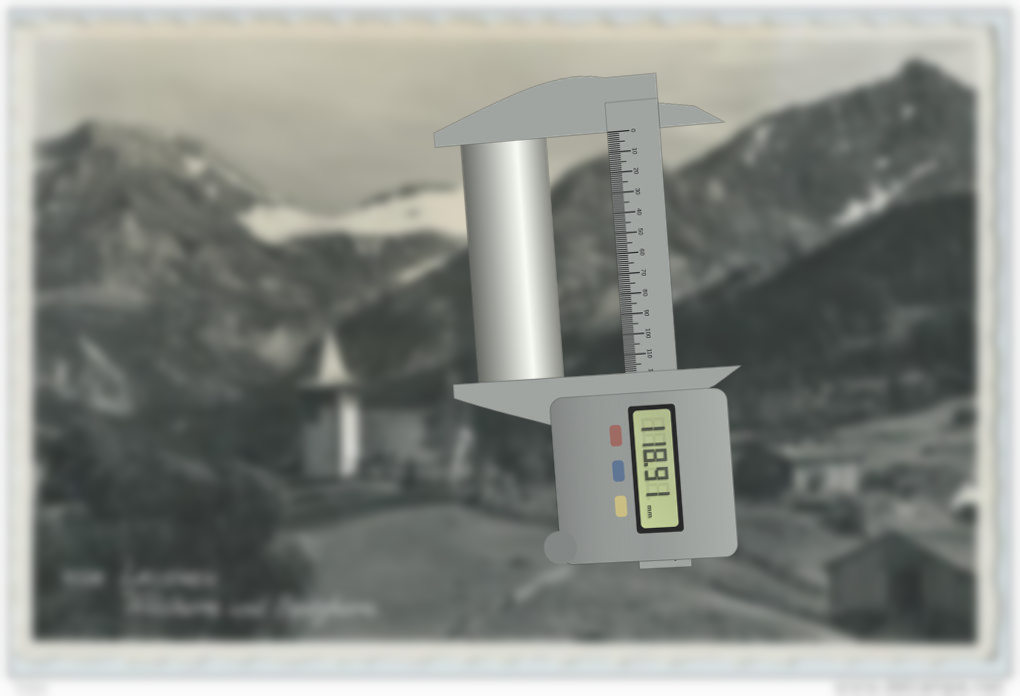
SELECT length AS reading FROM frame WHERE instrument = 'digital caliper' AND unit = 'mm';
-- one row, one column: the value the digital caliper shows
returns 118.91 mm
